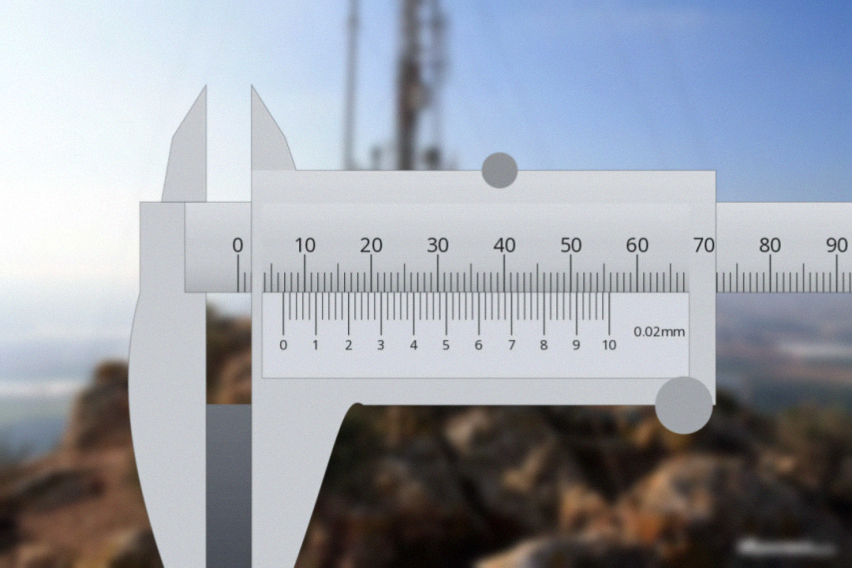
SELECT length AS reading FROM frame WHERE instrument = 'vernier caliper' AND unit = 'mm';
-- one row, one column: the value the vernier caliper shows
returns 6.8 mm
